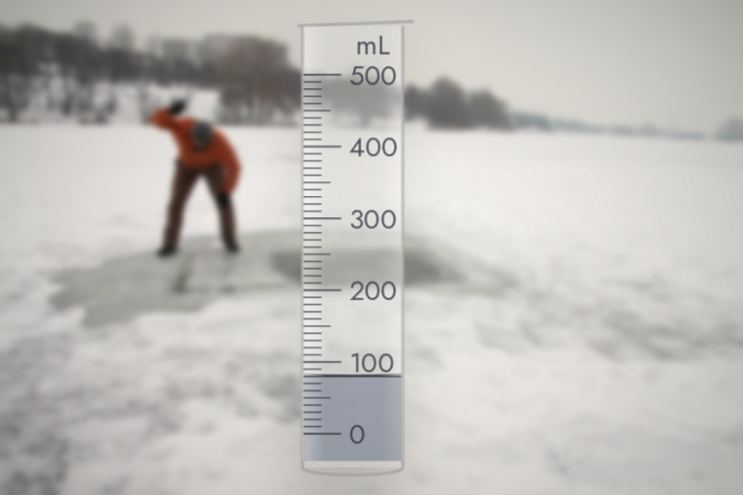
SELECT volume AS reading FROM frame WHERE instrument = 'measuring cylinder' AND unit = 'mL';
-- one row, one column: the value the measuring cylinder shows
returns 80 mL
